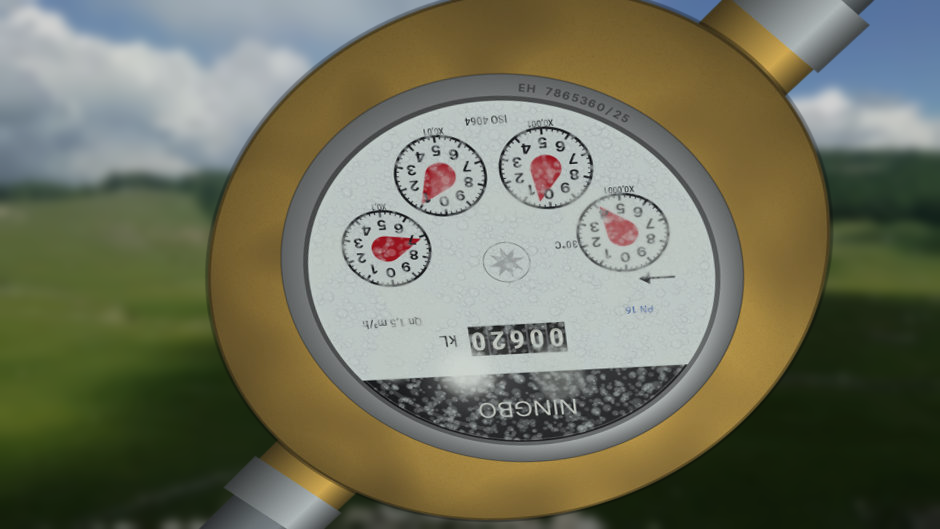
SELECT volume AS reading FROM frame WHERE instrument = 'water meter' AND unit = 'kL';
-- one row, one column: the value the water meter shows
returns 620.7104 kL
